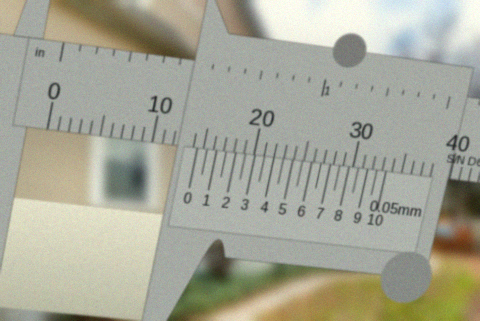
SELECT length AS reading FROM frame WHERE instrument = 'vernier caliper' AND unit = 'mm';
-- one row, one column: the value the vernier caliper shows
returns 14.4 mm
